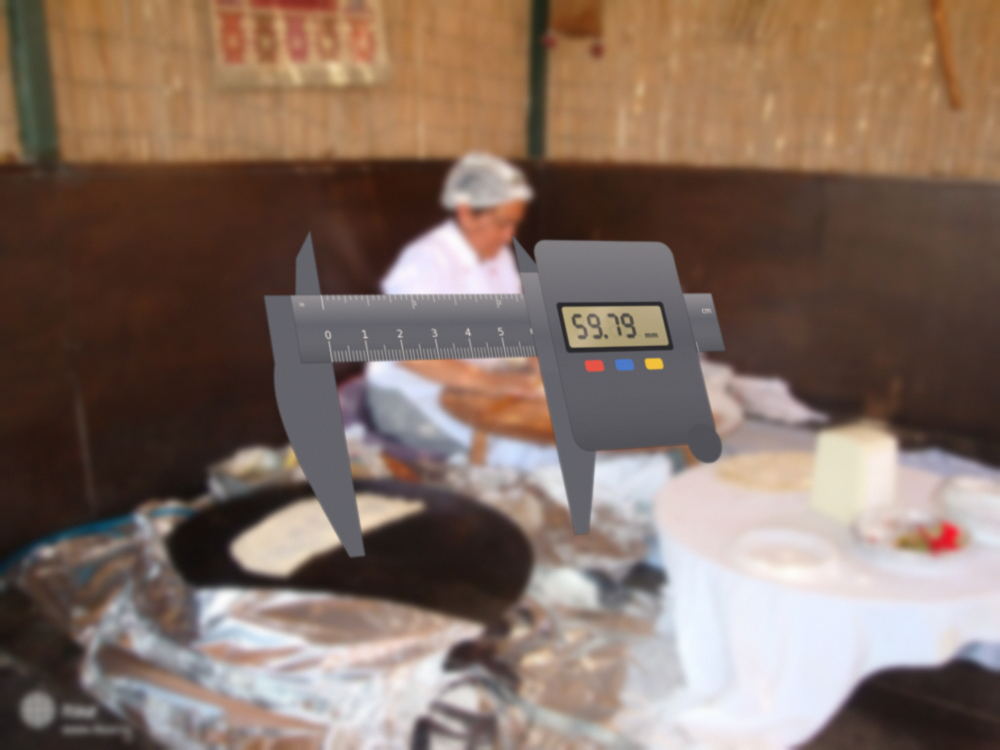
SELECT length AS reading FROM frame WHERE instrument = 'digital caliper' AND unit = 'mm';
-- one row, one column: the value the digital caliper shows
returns 59.79 mm
